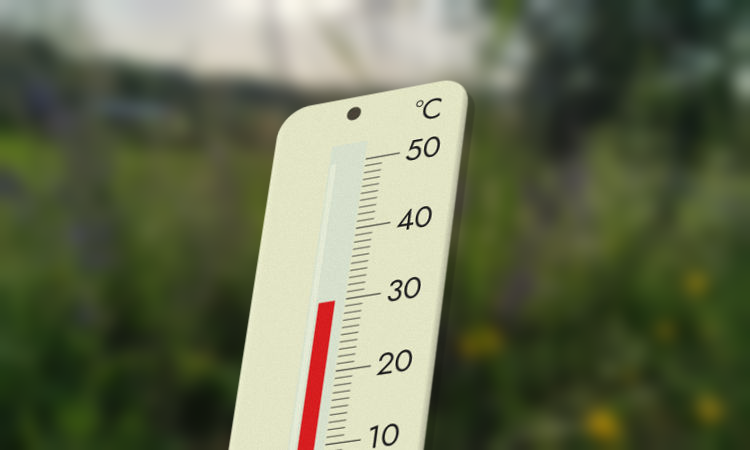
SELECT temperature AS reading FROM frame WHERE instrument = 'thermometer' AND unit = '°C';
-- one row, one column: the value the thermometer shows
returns 30 °C
